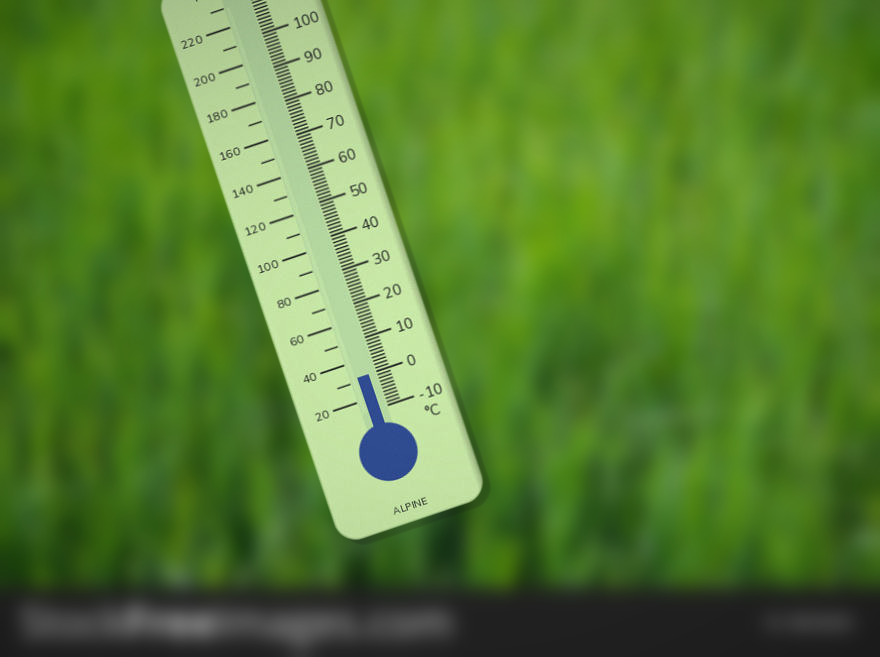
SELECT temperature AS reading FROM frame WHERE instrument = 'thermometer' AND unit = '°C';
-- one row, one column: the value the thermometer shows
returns 0 °C
